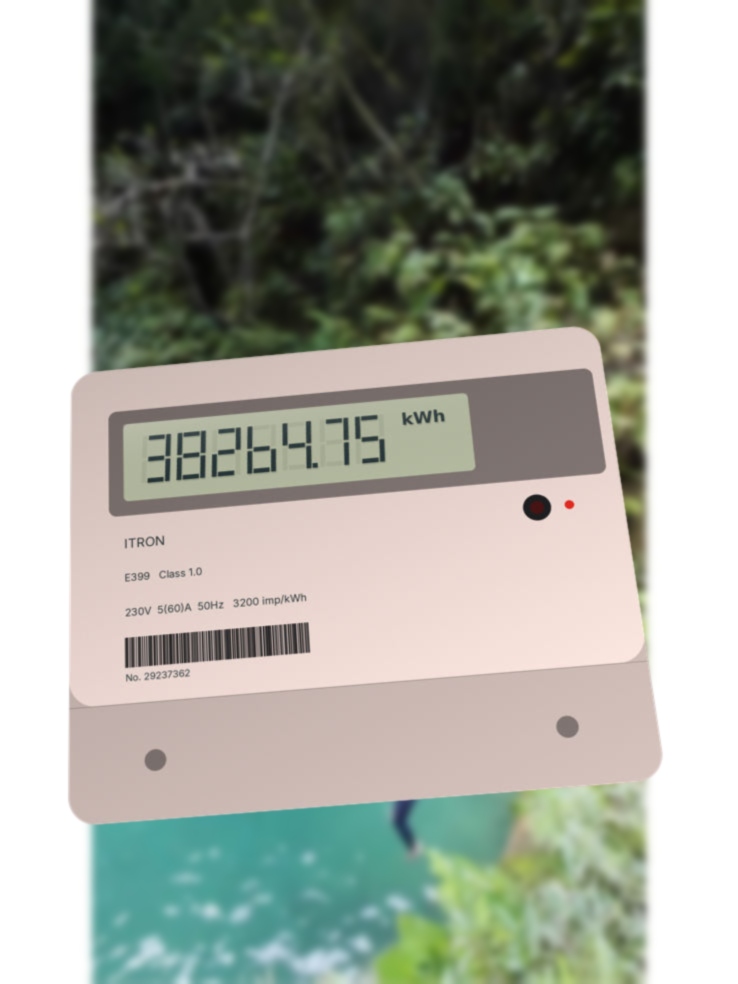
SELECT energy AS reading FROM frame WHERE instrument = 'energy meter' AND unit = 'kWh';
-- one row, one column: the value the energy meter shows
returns 38264.75 kWh
